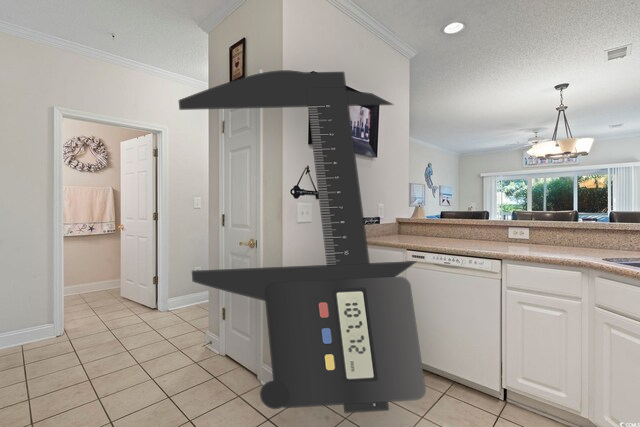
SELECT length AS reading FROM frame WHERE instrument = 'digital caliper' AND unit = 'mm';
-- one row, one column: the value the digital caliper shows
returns 107.72 mm
